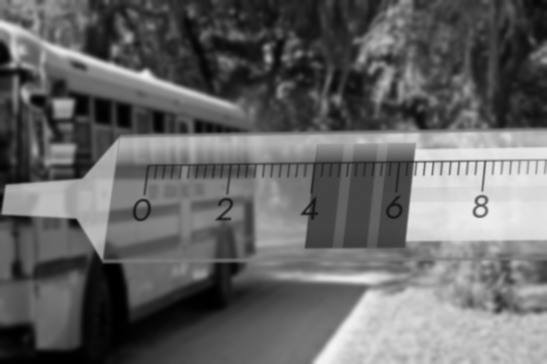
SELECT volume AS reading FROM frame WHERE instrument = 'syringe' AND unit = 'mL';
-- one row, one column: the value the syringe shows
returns 4 mL
